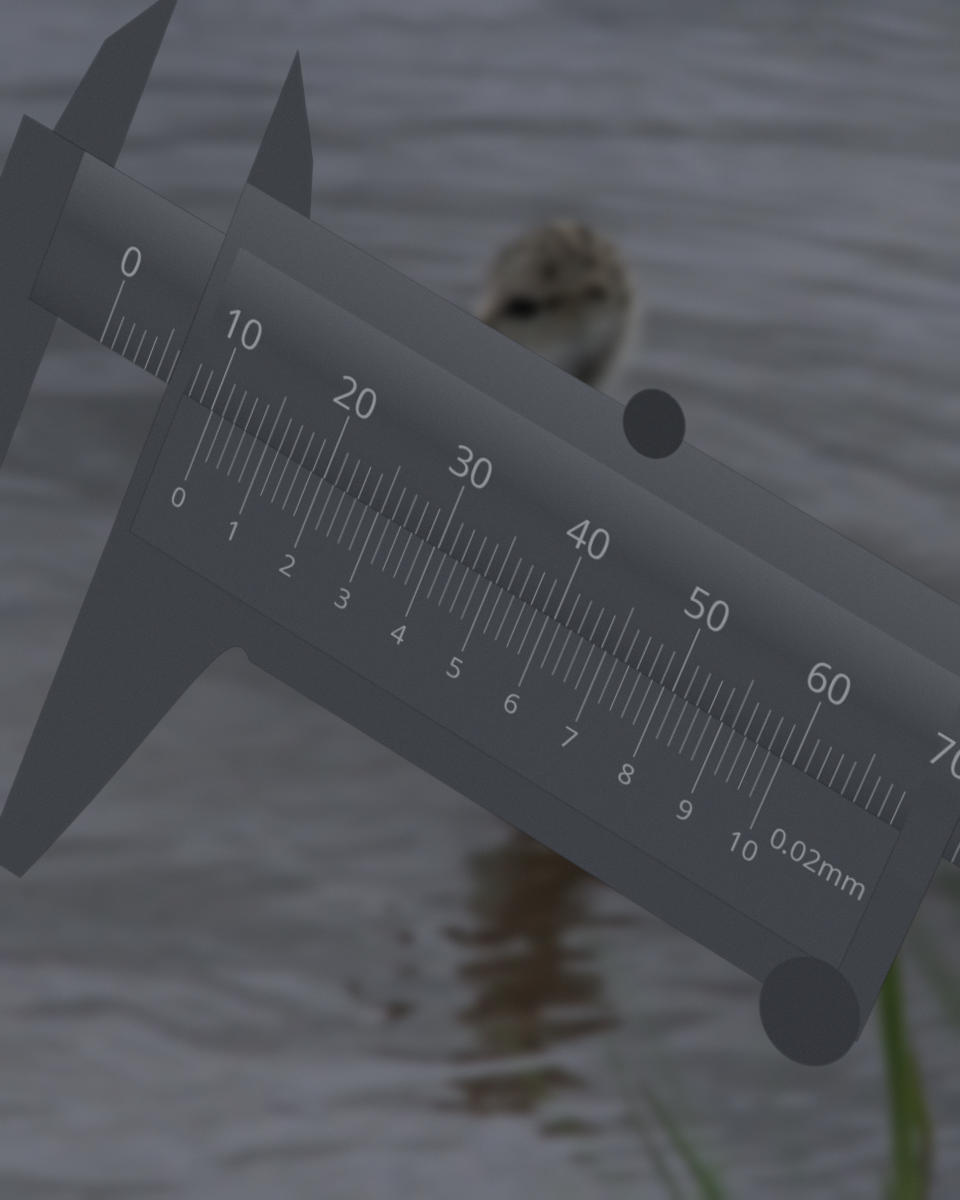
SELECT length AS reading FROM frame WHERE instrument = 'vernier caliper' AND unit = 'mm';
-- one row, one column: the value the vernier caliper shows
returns 10.1 mm
